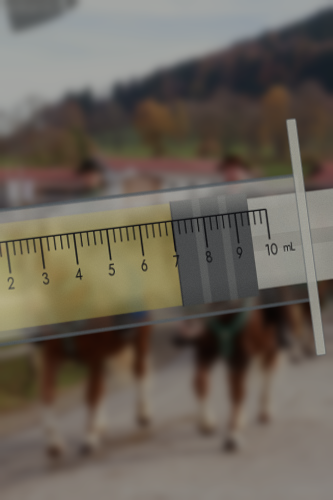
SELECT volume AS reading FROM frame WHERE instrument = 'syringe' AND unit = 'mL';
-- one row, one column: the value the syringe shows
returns 7 mL
